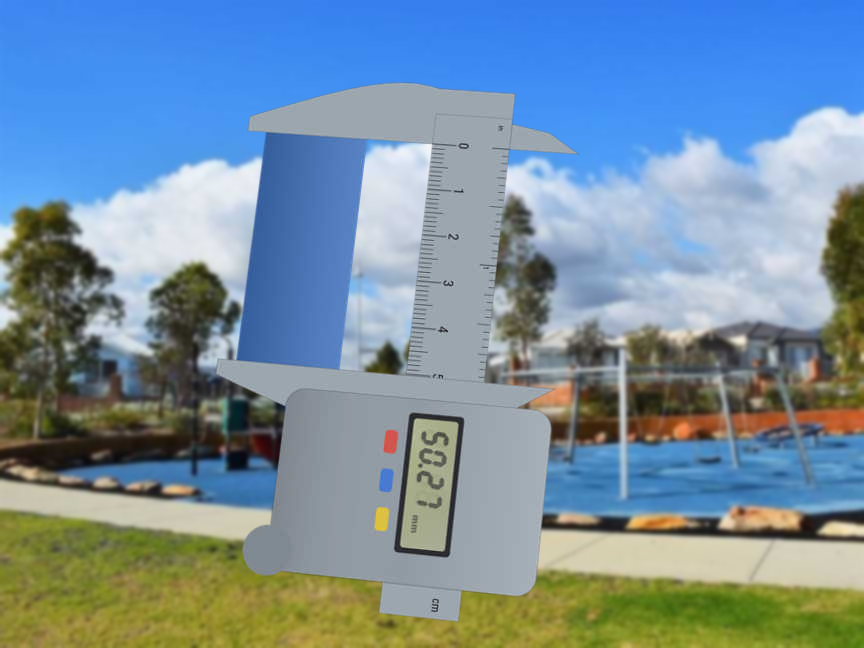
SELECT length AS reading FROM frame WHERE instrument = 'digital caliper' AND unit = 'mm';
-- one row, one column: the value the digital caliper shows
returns 50.27 mm
